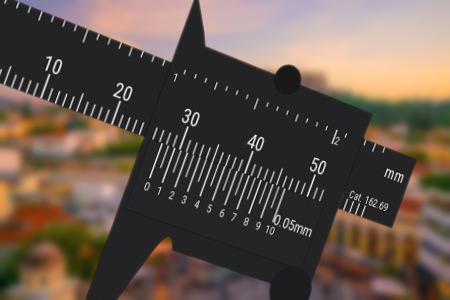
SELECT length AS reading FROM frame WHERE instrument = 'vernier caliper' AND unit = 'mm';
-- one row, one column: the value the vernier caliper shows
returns 27.4 mm
